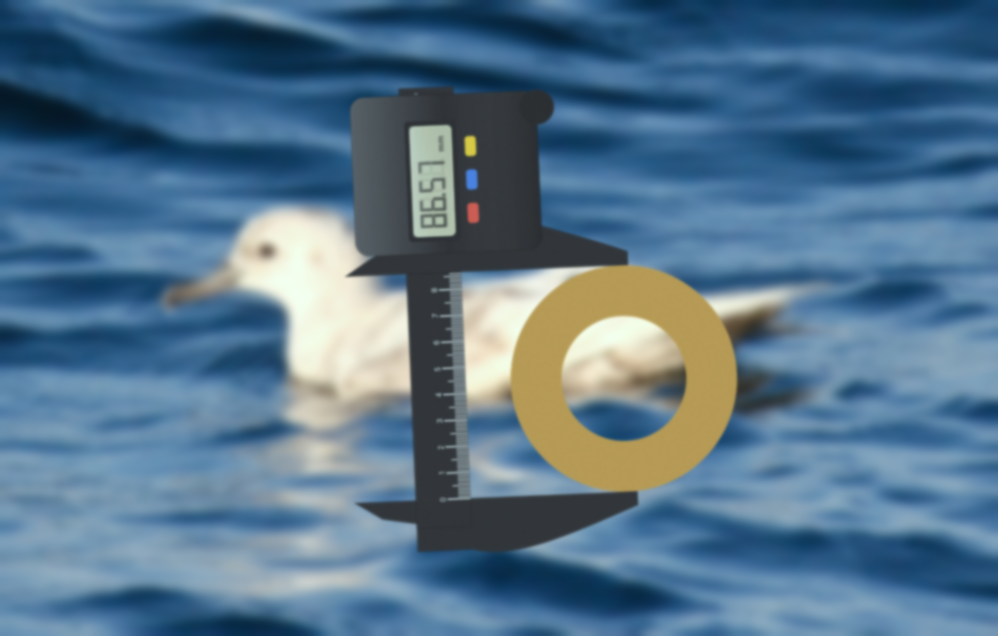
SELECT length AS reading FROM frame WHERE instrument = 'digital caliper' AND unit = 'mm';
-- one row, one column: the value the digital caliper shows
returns 86.57 mm
